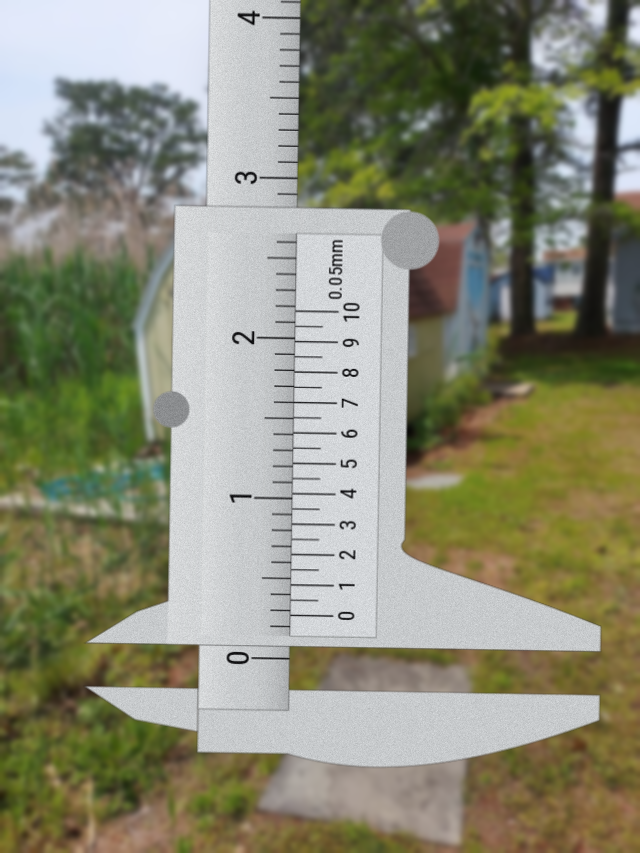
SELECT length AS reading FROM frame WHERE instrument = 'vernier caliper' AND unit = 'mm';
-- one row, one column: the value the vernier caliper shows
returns 2.7 mm
